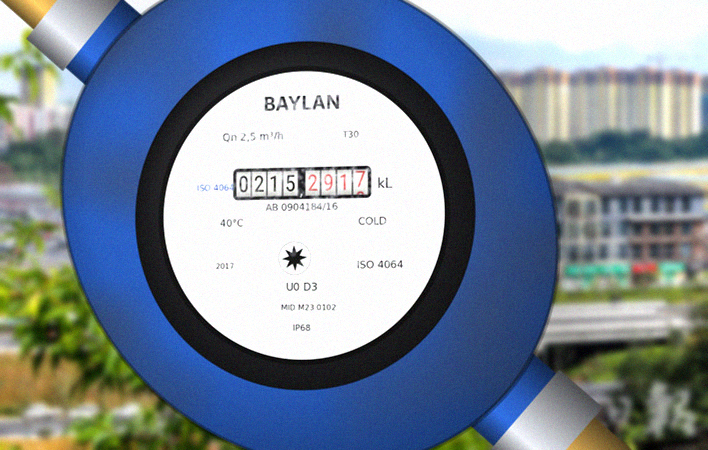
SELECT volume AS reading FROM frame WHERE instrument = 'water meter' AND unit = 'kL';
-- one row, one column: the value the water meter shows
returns 215.2917 kL
